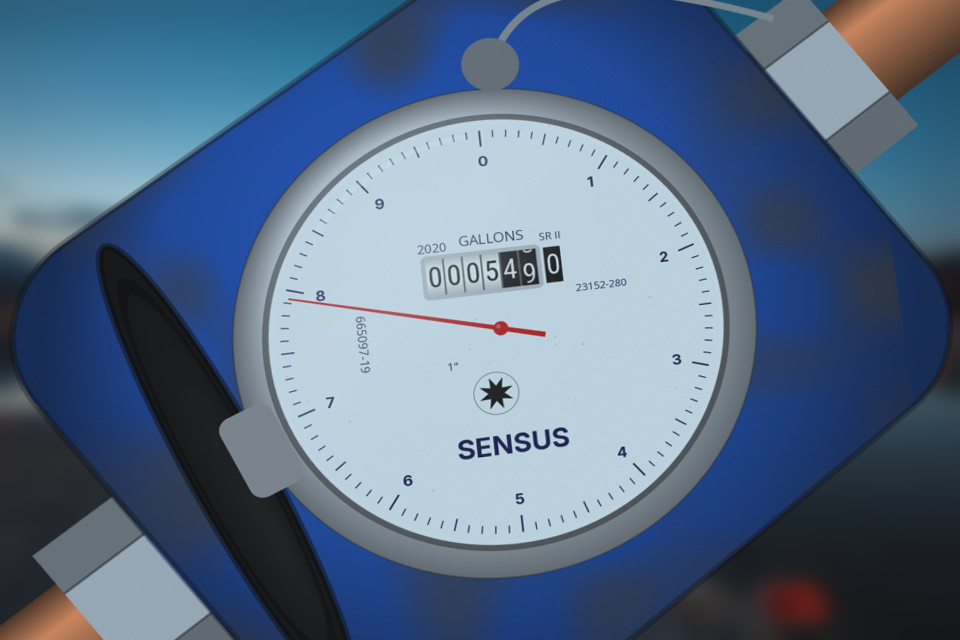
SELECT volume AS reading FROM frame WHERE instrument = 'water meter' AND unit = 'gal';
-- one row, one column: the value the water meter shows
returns 5487.9 gal
